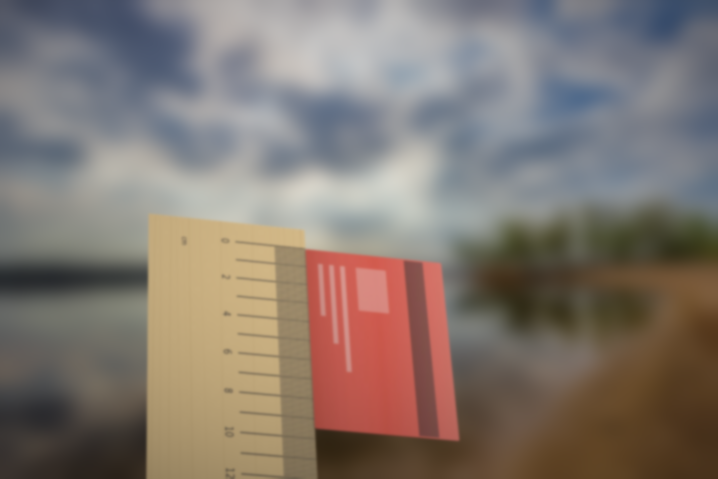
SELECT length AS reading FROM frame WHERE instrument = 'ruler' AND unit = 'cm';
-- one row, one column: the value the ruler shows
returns 9.5 cm
